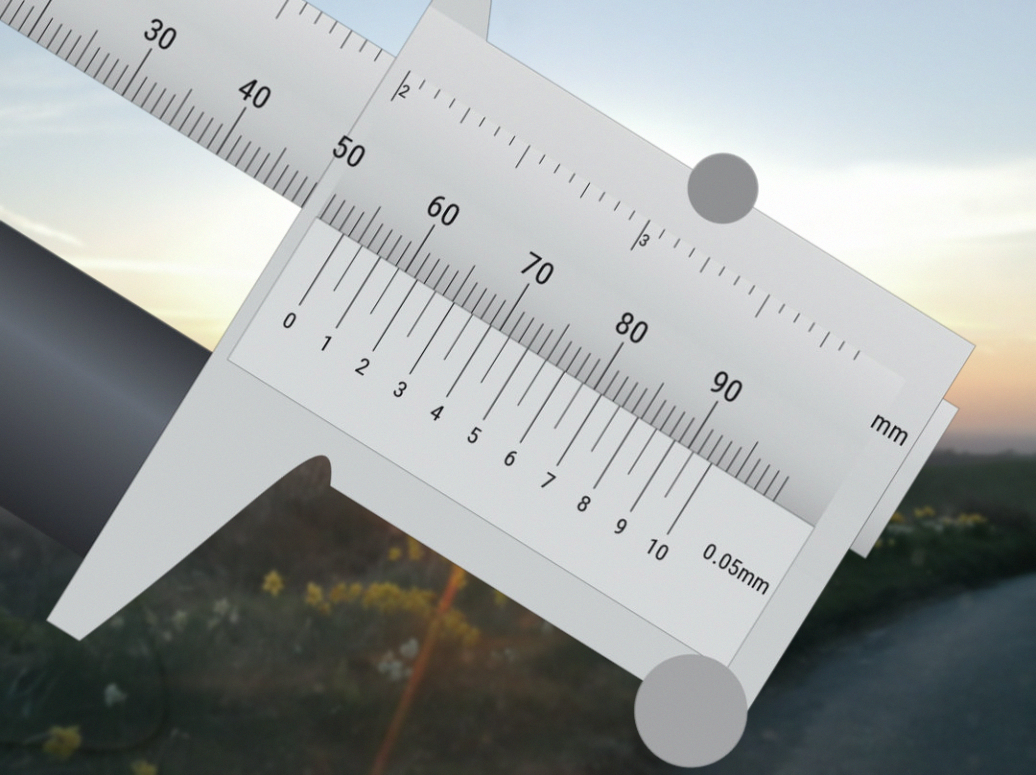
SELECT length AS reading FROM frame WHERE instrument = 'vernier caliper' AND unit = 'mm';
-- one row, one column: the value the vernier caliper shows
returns 53.5 mm
